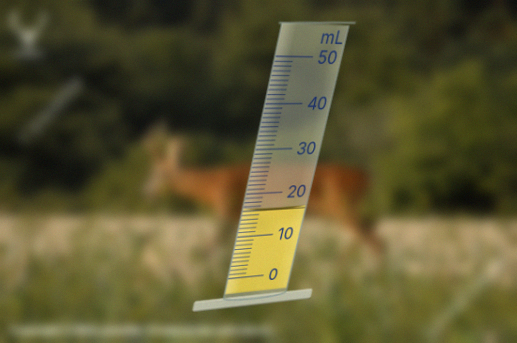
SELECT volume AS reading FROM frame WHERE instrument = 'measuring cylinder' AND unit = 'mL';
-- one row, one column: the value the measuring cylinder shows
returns 16 mL
